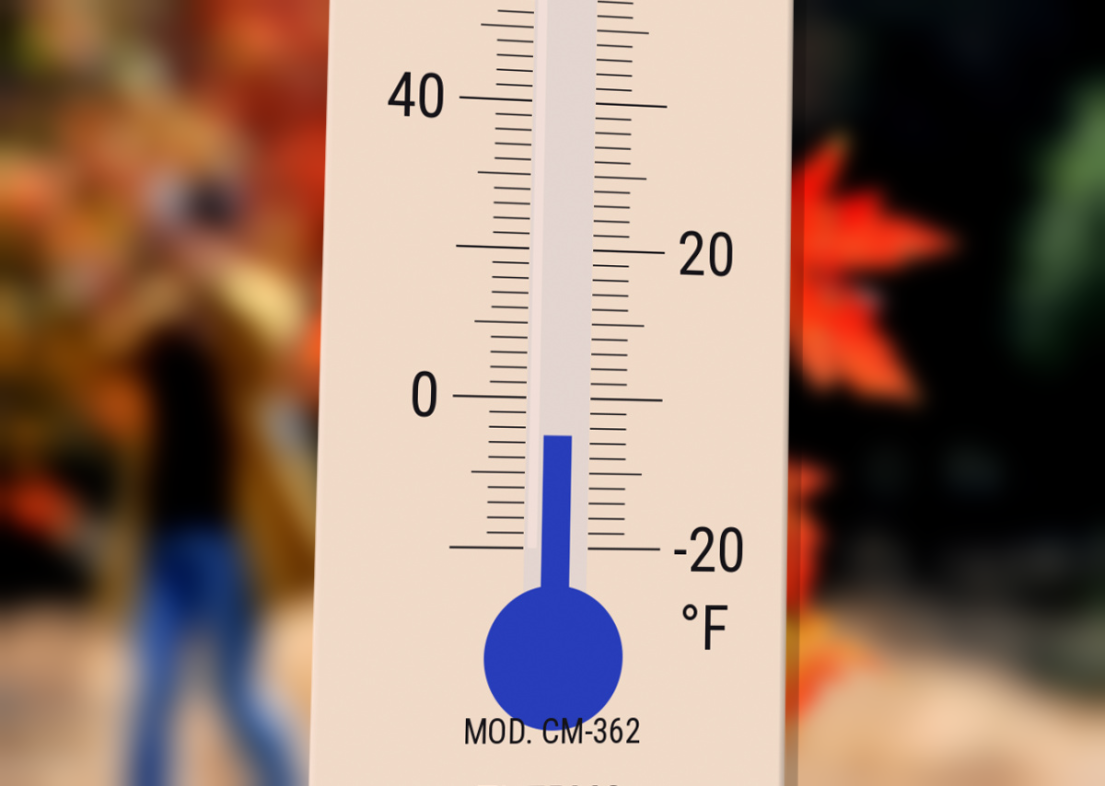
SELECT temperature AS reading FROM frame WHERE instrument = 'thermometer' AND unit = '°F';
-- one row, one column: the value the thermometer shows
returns -5 °F
